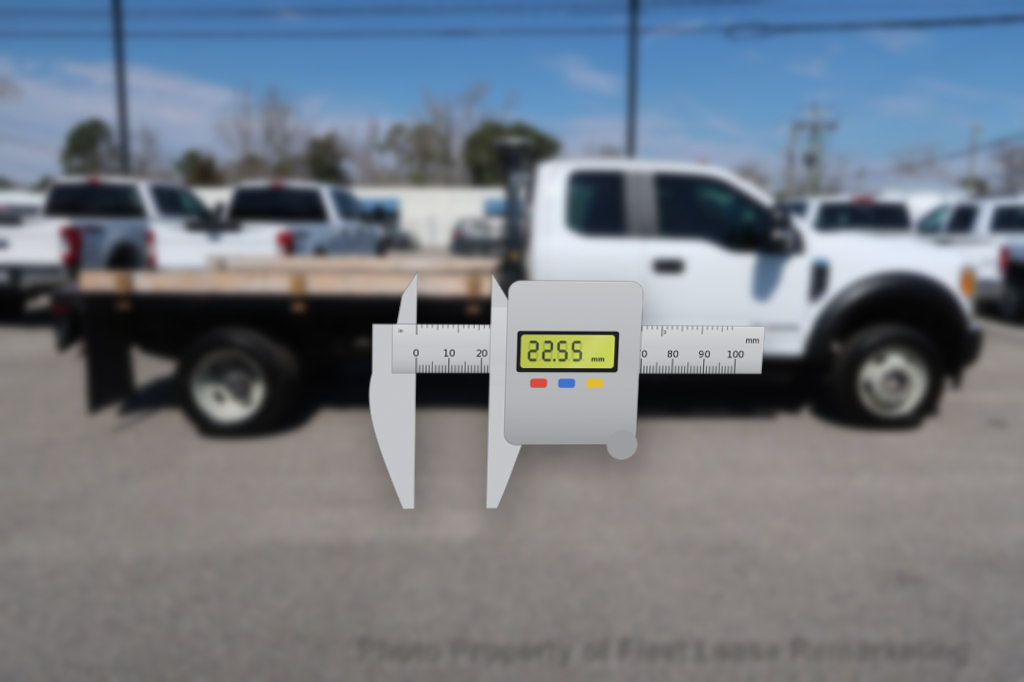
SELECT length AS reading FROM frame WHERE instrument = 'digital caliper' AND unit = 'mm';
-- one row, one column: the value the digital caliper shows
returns 22.55 mm
